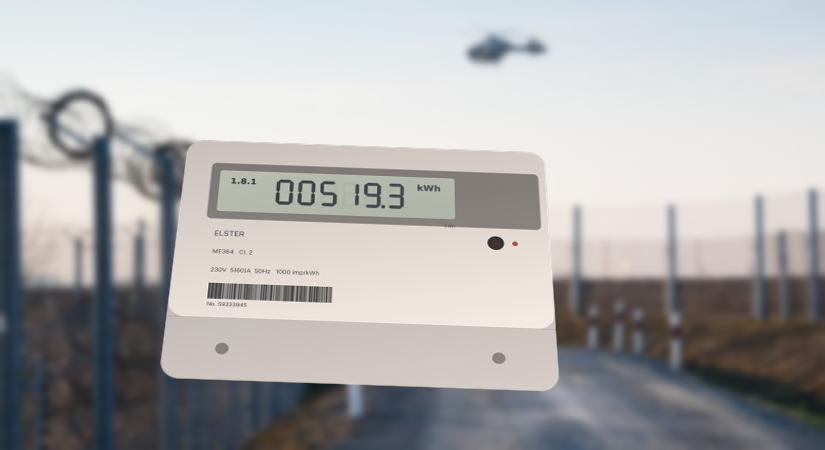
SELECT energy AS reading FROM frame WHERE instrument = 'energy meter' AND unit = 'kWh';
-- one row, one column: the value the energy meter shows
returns 519.3 kWh
